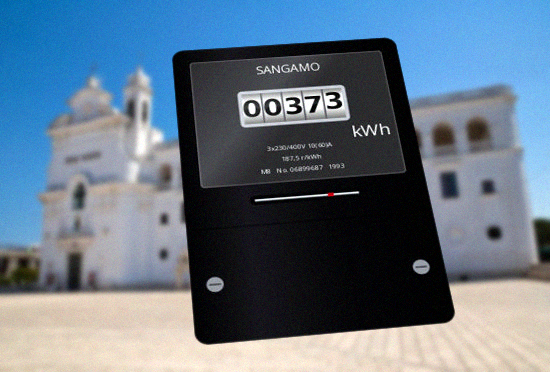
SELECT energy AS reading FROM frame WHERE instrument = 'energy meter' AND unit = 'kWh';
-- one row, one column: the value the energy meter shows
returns 373 kWh
